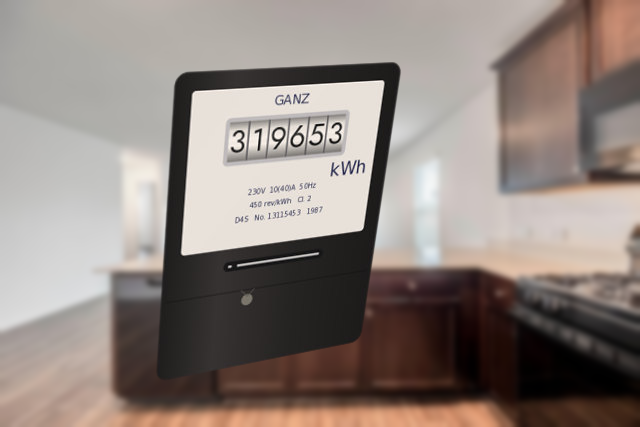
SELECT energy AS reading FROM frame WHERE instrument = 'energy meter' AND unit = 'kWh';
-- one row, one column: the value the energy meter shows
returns 319653 kWh
